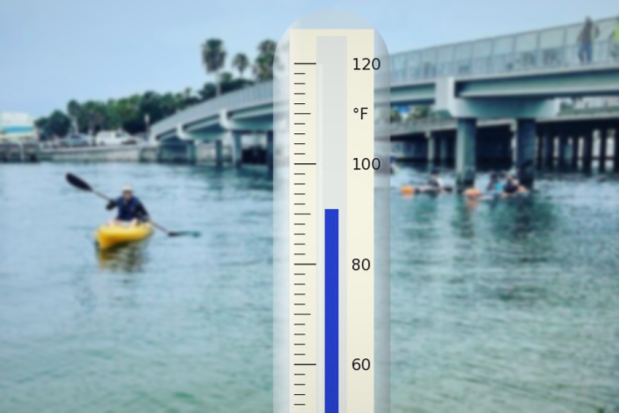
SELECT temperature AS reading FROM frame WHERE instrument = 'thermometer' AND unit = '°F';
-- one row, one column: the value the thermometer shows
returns 91 °F
